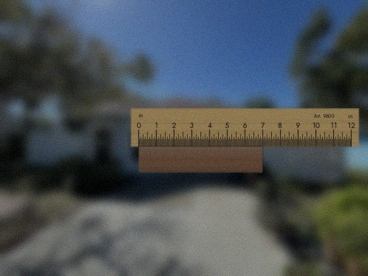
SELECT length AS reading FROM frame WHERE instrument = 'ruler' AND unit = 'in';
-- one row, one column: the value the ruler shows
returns 7 in
